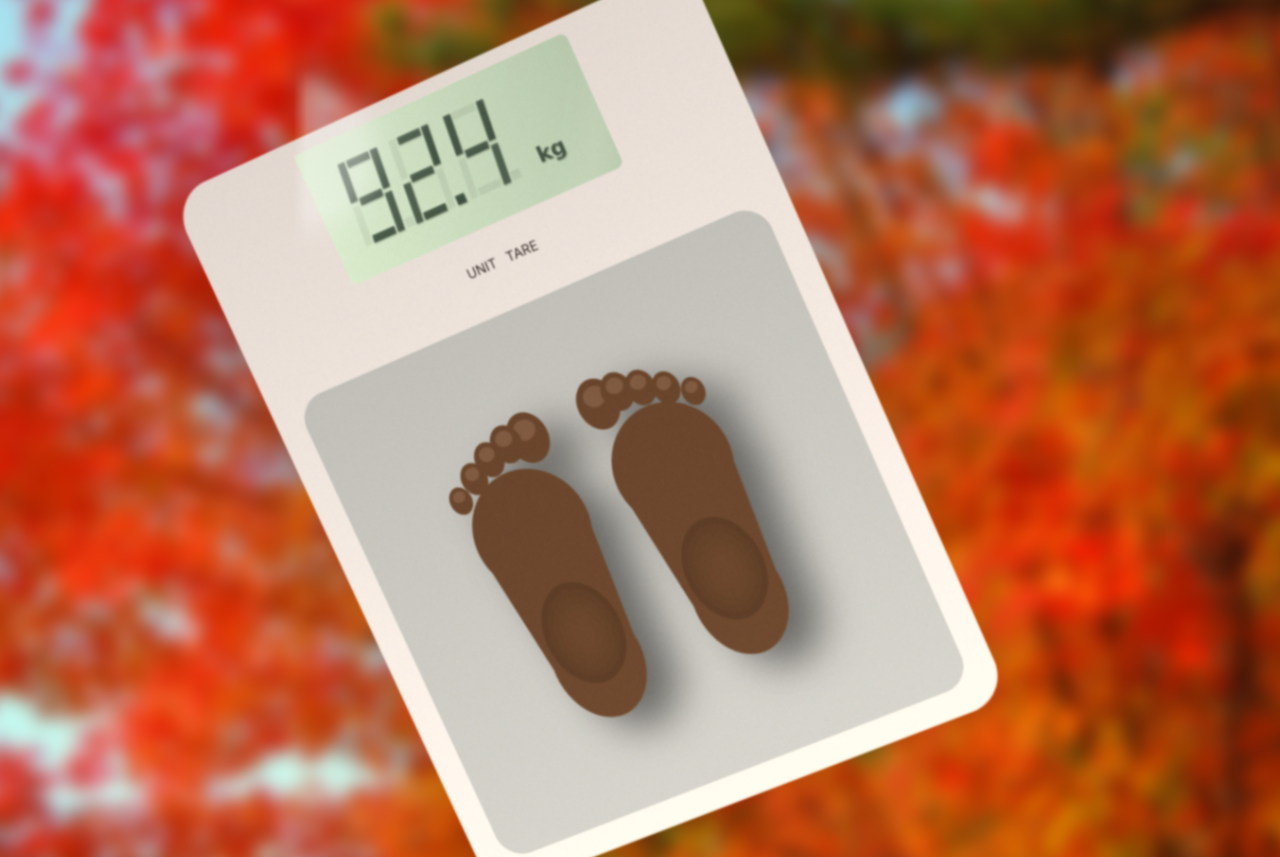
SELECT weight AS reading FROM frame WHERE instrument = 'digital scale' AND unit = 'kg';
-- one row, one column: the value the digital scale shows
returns 92.4 kg
